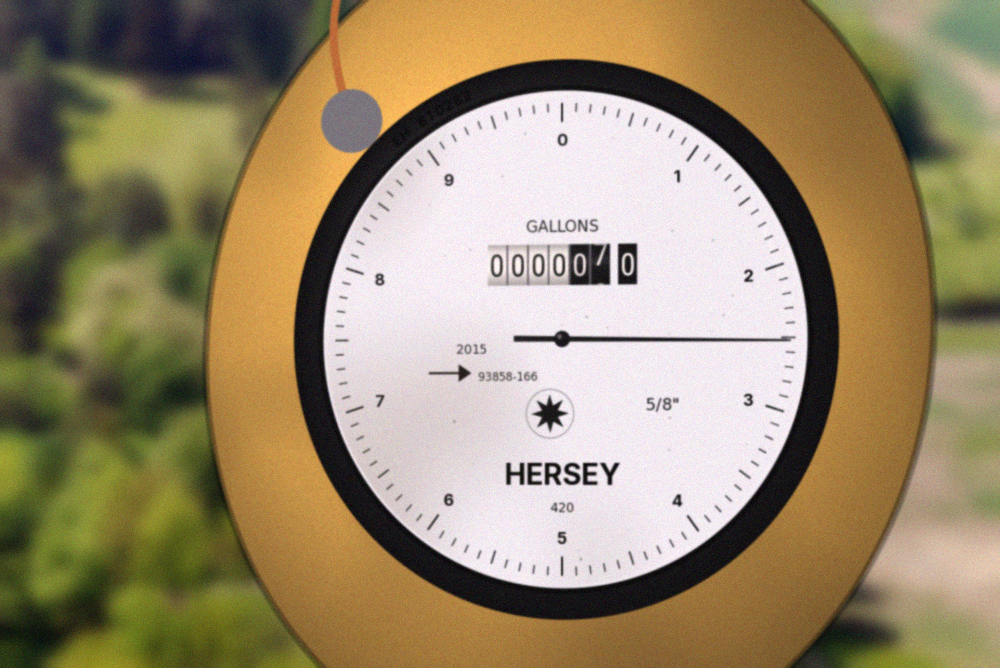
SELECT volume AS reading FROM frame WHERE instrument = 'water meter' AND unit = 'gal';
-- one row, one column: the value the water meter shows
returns 72.5 gal
